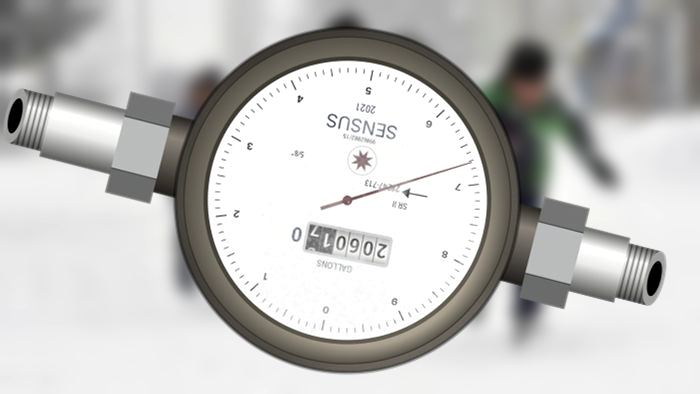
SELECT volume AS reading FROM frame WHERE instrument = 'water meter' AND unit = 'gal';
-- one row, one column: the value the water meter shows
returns 2060166.7 gal
